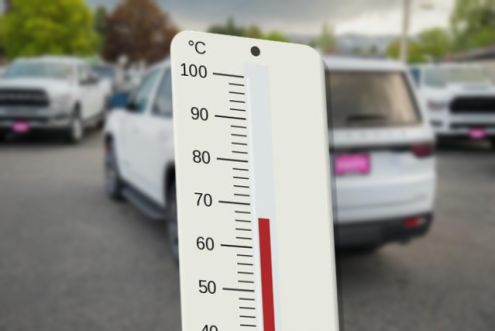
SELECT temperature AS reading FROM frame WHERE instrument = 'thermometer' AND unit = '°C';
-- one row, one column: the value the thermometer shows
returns 67 °C
